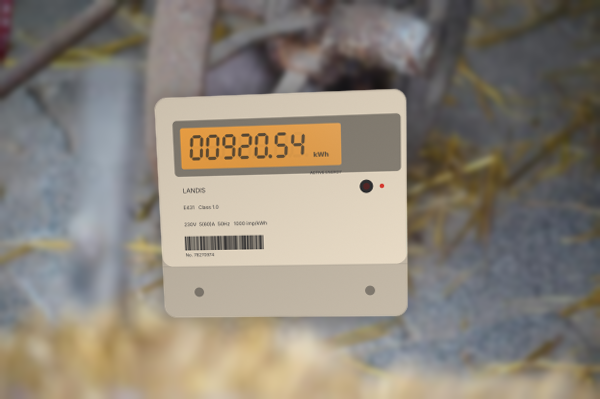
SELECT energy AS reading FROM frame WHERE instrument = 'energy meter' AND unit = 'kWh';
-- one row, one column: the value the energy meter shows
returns 920.54 kWh
